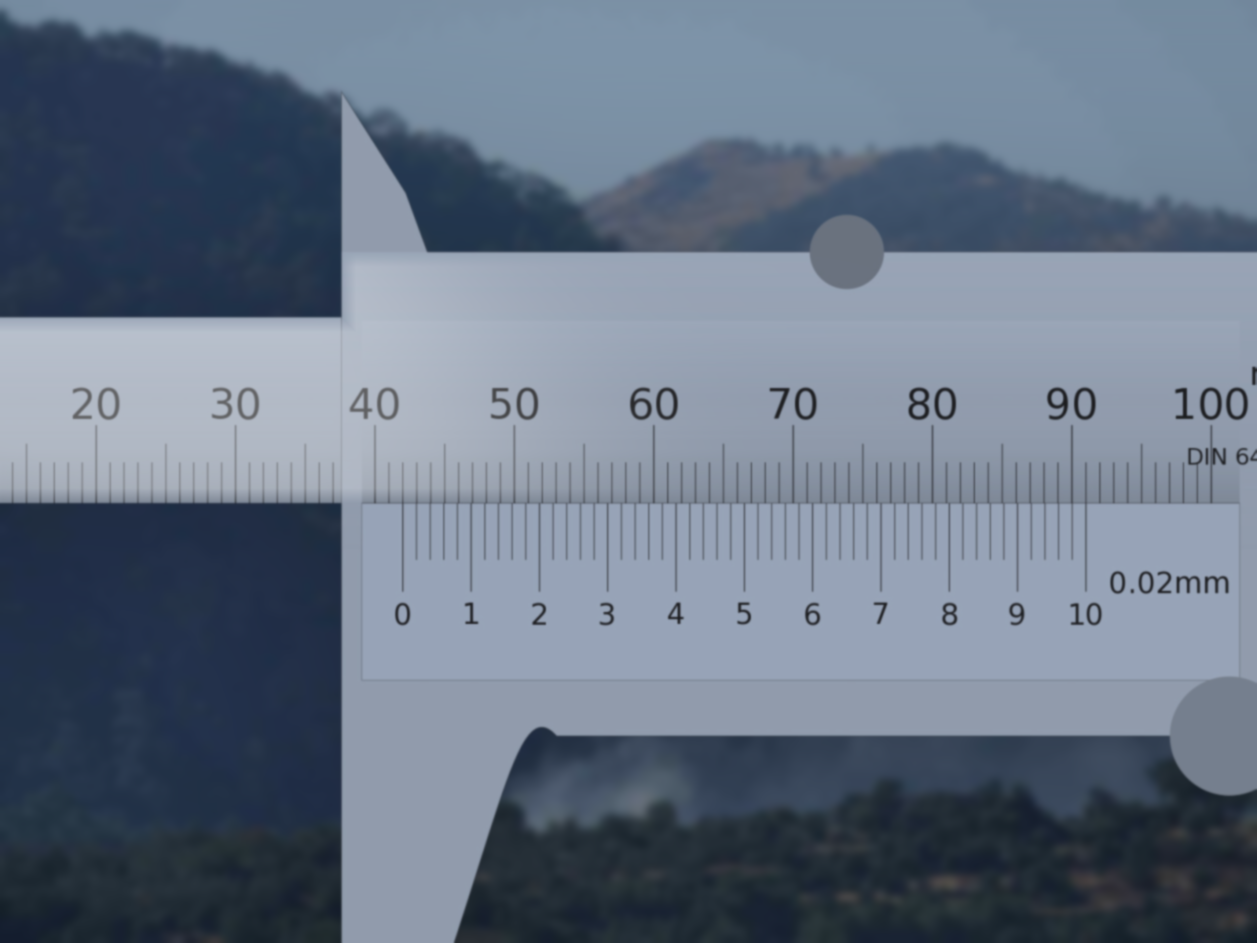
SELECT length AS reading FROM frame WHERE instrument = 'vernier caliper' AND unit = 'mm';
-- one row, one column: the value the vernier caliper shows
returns 42.0 mm
